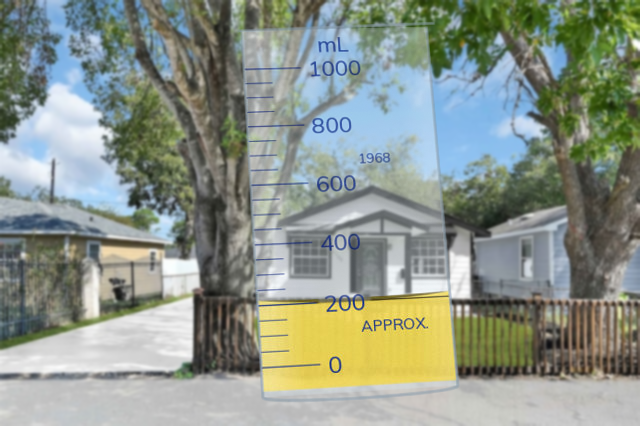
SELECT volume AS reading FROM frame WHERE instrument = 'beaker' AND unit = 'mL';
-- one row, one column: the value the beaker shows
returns 200 mL
